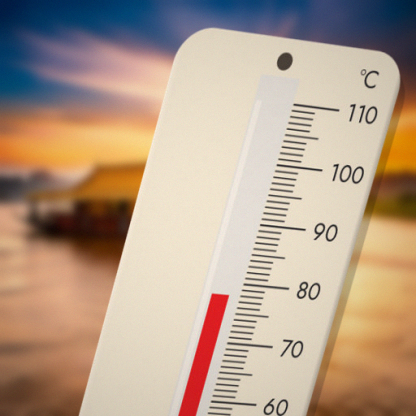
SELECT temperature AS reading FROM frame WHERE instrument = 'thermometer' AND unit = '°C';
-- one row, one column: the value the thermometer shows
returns 78 °C
